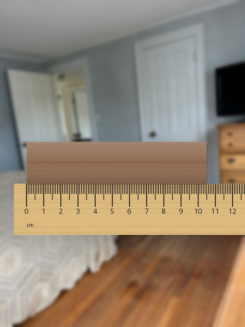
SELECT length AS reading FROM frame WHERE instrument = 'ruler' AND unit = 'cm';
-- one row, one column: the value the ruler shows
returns 10.5 cm
